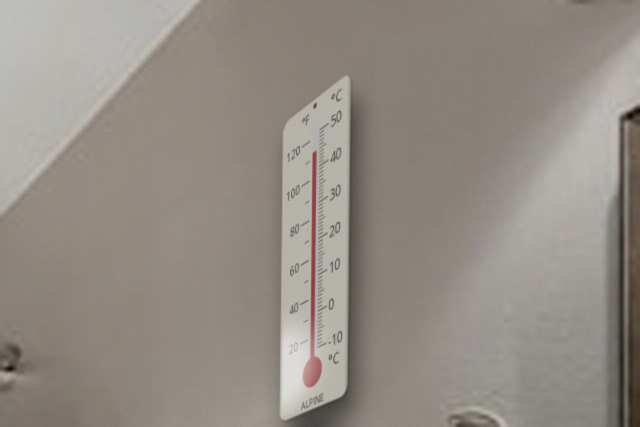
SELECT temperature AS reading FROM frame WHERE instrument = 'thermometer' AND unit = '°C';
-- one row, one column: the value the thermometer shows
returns 45 °C
